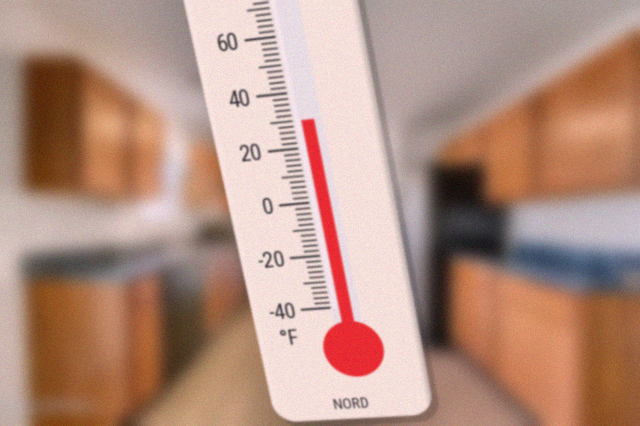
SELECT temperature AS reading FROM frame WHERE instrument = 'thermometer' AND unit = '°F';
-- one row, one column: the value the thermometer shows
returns 30 °F
